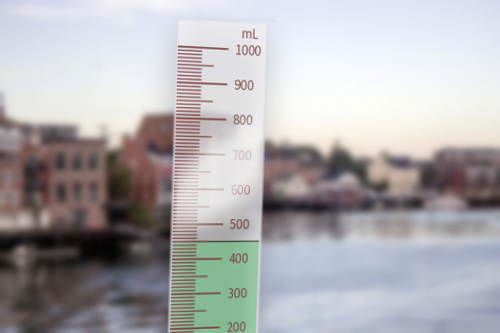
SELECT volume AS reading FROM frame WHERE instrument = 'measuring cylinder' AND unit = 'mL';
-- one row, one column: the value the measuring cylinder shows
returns 450 mL
